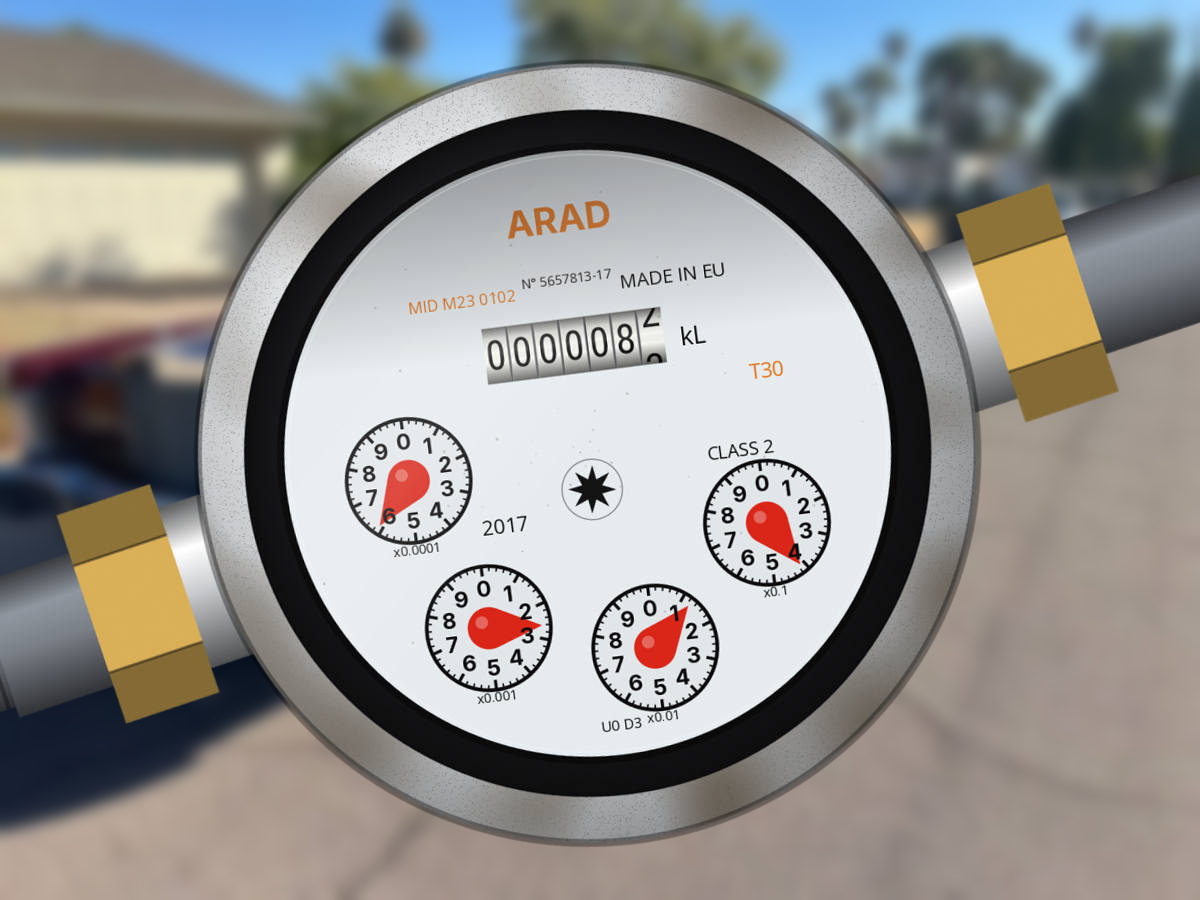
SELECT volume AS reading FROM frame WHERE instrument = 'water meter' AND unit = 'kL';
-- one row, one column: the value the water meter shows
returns 82.4126 kL
